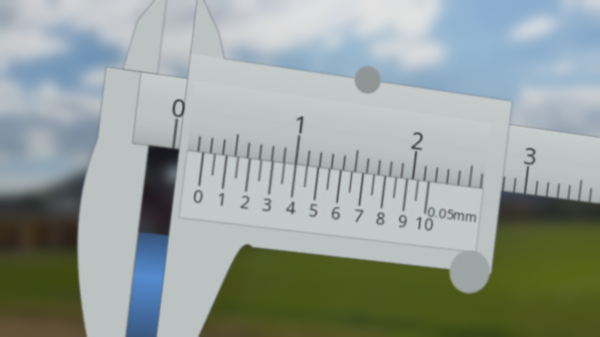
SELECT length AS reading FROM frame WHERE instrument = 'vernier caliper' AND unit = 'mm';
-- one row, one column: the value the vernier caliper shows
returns 2.4 mm
